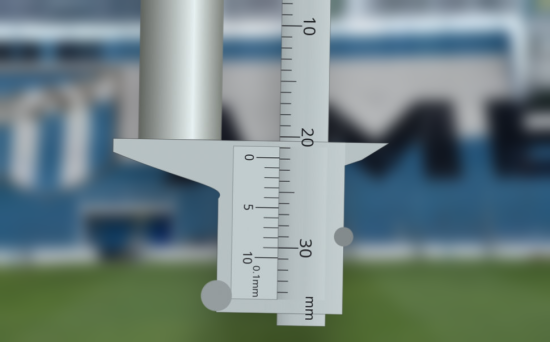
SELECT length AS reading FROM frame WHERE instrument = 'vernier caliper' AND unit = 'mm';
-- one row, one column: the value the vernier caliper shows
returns 21.9 mm
